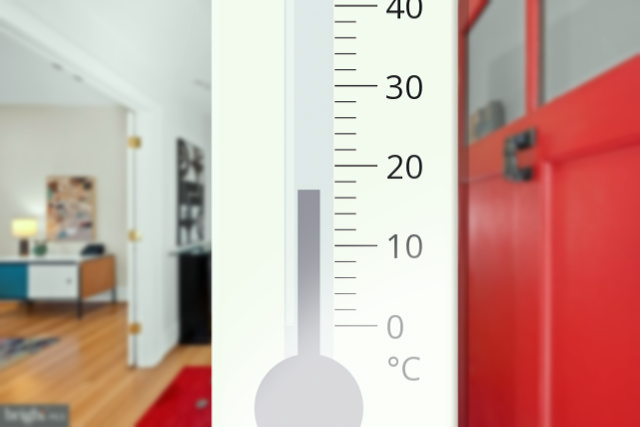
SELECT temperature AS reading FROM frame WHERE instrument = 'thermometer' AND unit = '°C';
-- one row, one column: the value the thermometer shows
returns 17 °C
